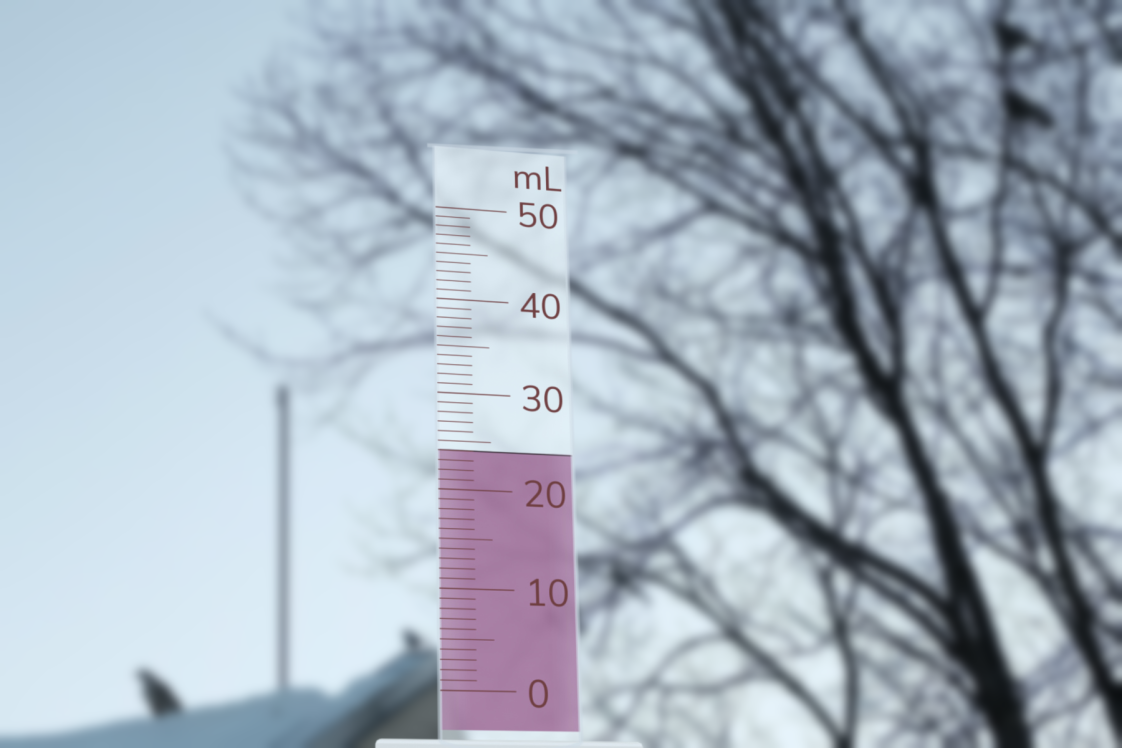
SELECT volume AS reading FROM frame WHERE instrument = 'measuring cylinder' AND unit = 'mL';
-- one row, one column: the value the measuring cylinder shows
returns 24 mL
